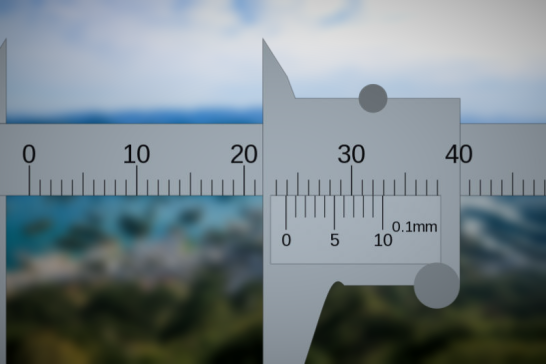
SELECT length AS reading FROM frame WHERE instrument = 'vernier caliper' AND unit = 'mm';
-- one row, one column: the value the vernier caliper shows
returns 23.9 mm
